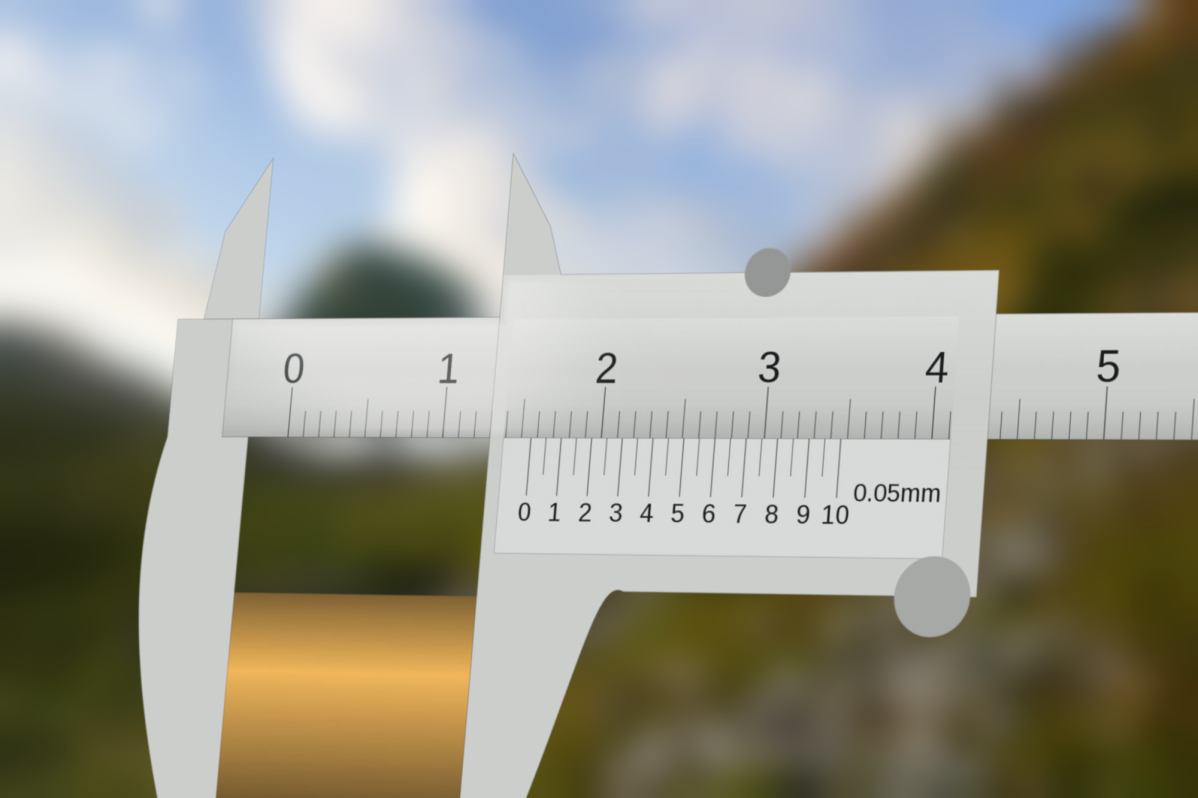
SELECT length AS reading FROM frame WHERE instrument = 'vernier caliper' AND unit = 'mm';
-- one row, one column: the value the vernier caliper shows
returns 15.6 mm
